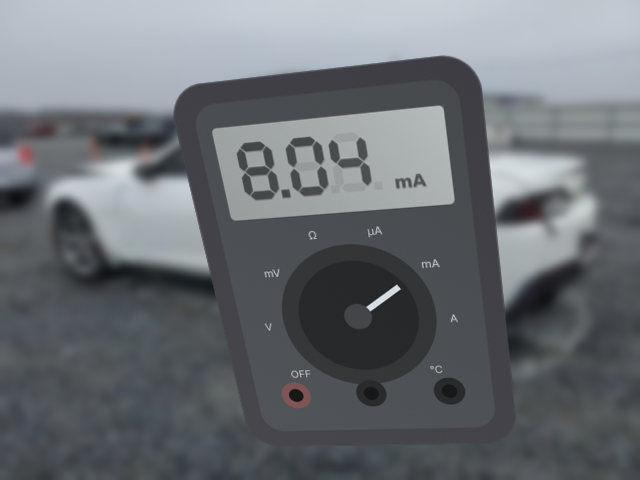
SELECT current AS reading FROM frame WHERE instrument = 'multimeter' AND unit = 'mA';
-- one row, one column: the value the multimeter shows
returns 8.04 mA
